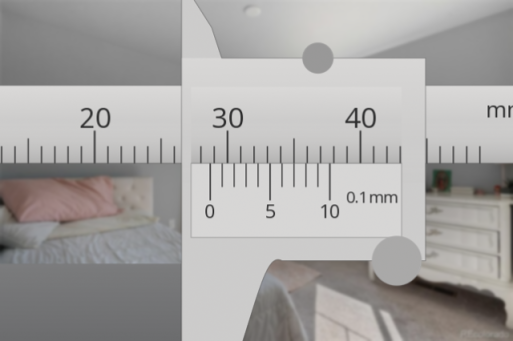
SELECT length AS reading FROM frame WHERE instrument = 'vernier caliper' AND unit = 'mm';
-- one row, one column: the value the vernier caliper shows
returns 28.7 mm
